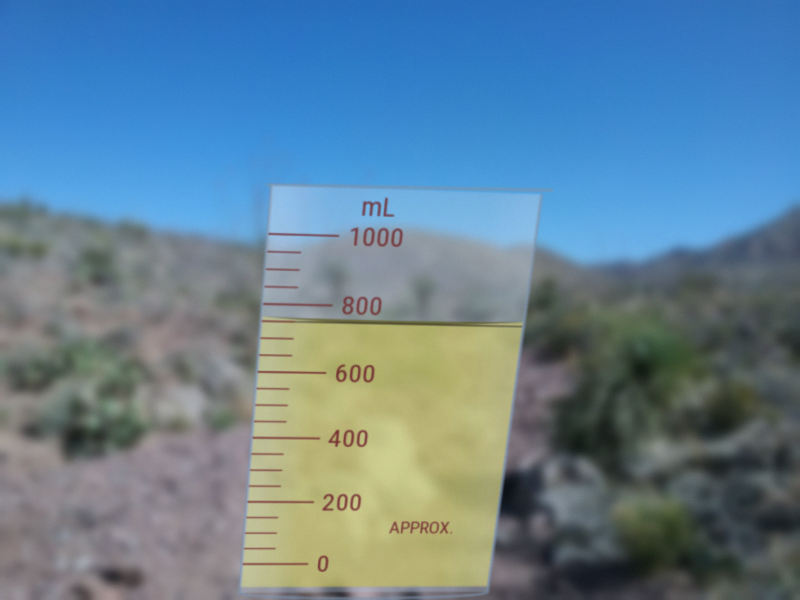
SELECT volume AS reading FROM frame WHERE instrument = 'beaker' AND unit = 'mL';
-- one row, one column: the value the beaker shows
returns 750 mL
